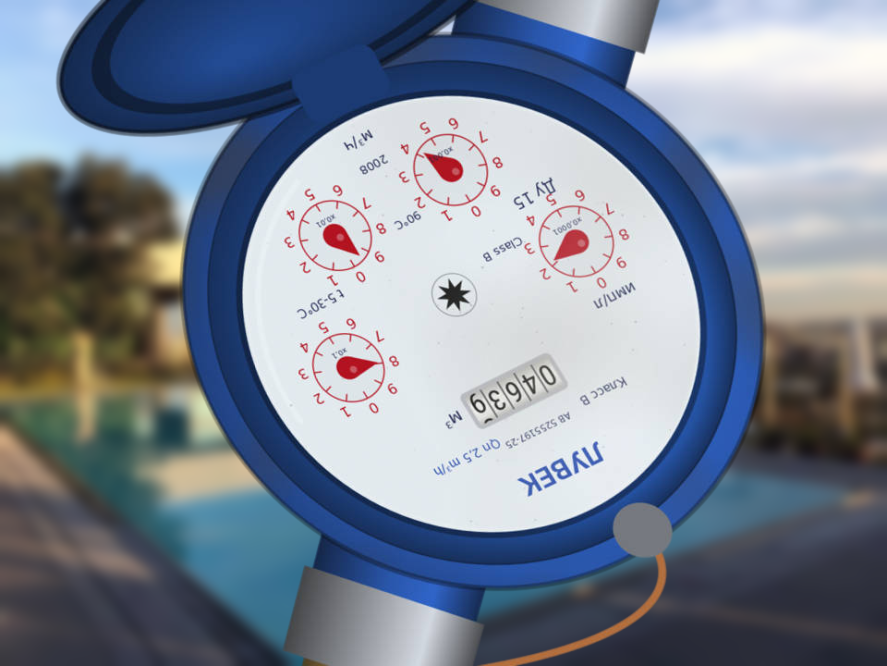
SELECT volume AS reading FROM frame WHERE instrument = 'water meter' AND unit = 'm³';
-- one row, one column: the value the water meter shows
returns 4638.7942 m³
